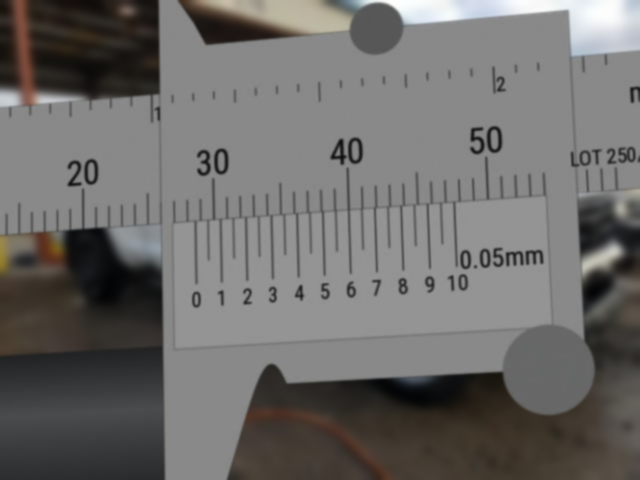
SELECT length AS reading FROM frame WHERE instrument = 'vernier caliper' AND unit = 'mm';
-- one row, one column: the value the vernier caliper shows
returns 28.6 mm
